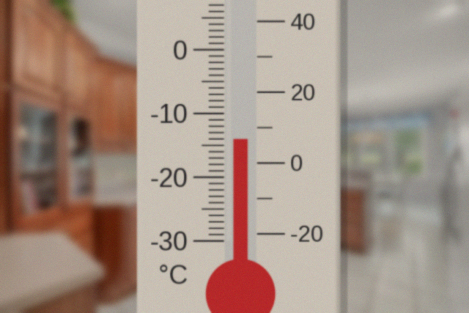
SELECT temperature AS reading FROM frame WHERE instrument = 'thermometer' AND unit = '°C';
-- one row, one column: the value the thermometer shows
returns -14 °C
